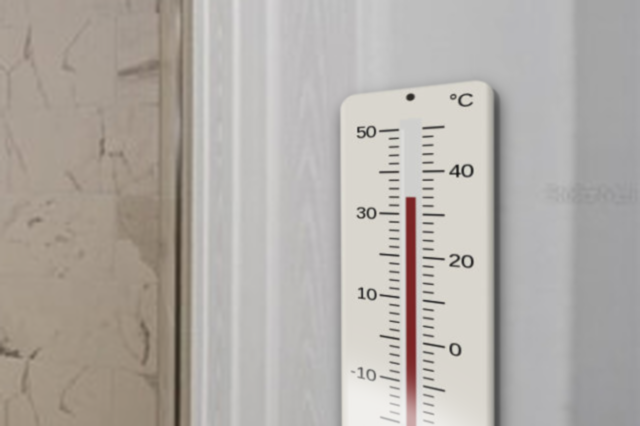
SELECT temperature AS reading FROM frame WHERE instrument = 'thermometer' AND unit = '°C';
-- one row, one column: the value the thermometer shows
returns 34 °C
